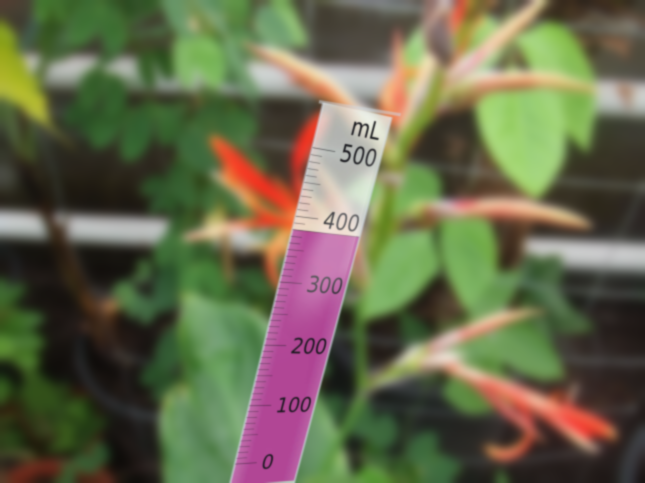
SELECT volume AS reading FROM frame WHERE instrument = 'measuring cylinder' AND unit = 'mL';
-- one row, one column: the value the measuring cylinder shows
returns 380 mL
